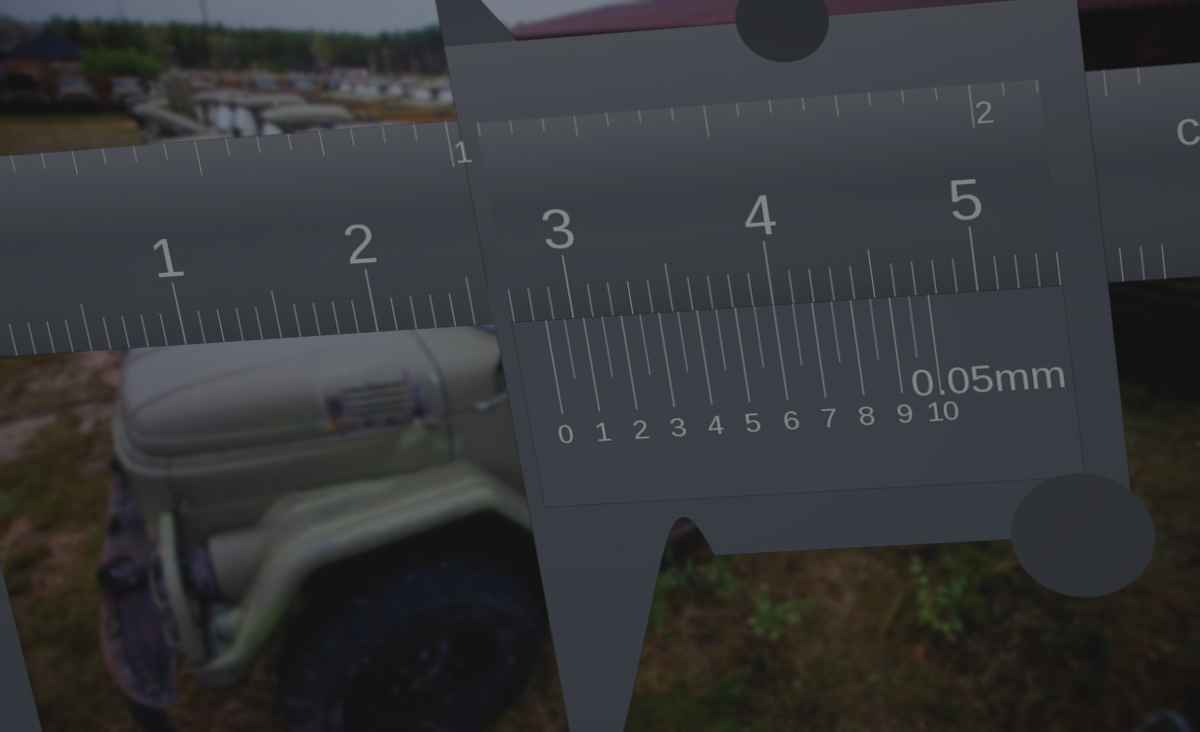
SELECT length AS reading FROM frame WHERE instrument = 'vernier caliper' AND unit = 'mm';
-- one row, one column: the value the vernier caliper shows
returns 28.6 mm
